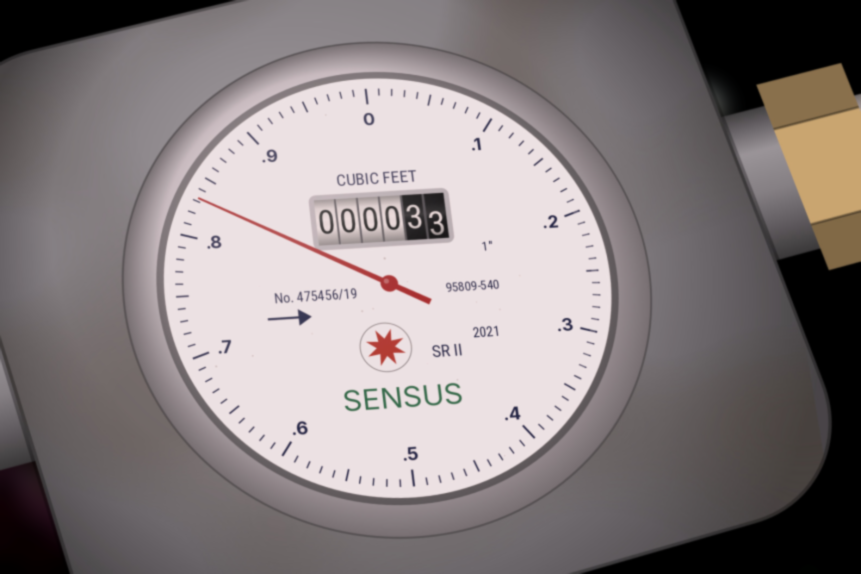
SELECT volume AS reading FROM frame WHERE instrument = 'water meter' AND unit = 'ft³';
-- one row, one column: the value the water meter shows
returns 32.83 ft³
